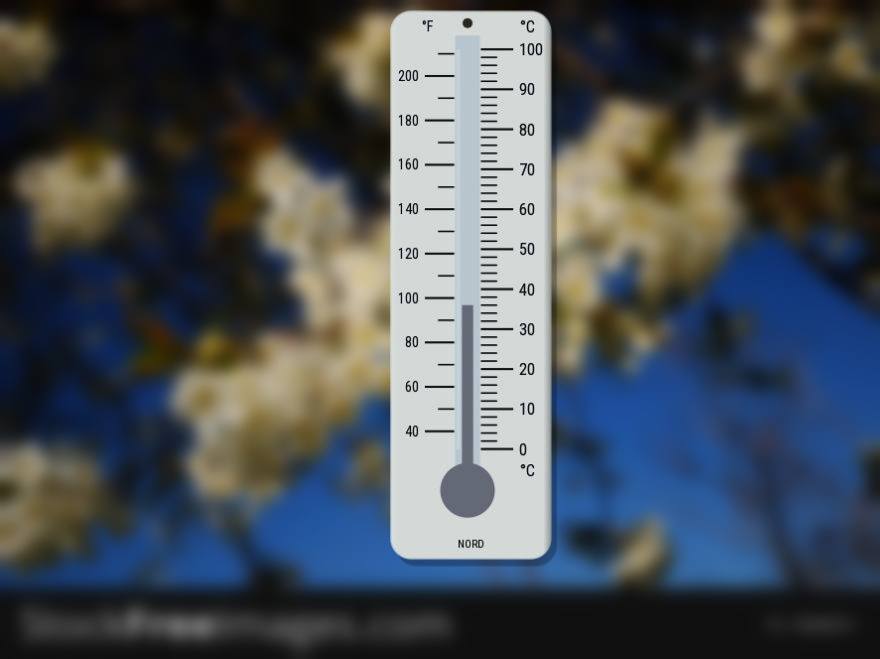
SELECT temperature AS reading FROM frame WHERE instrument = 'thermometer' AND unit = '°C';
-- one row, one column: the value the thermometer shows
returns 36 °C
